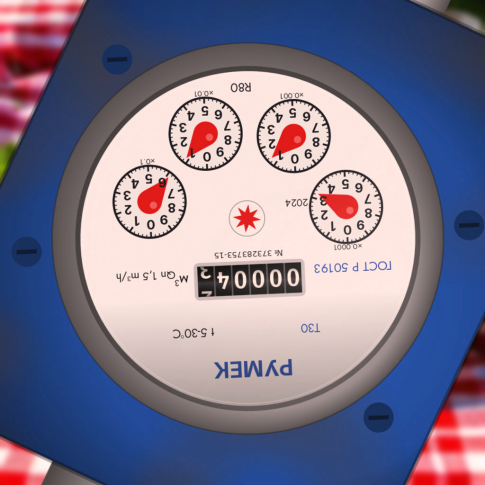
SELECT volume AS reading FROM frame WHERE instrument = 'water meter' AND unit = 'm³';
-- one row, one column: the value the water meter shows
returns 42.6113 m³
